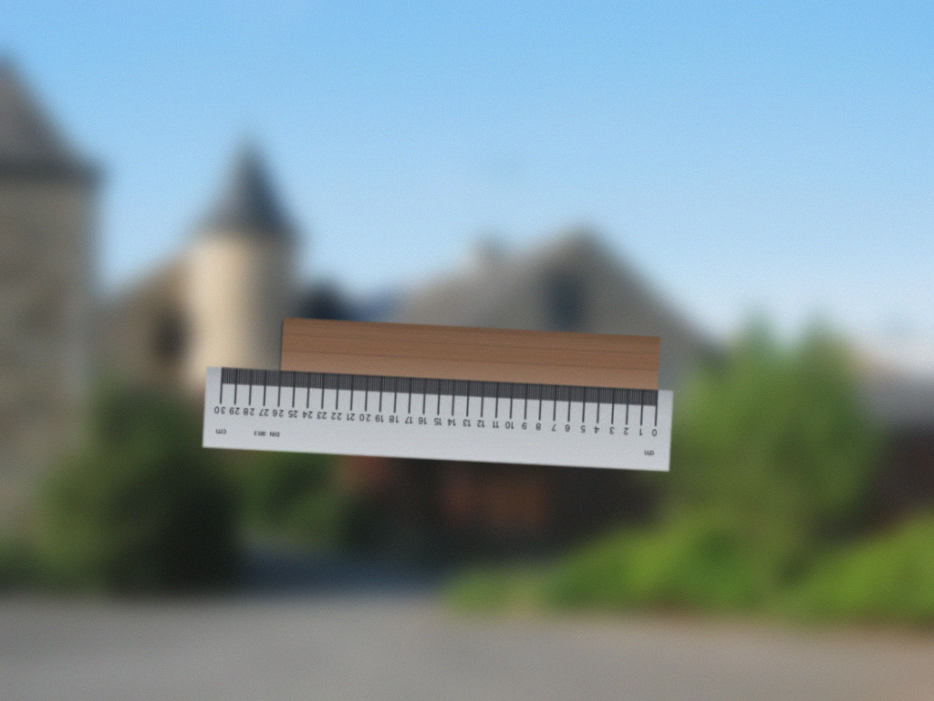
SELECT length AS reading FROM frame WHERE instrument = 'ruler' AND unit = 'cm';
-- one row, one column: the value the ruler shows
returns 26 cm
